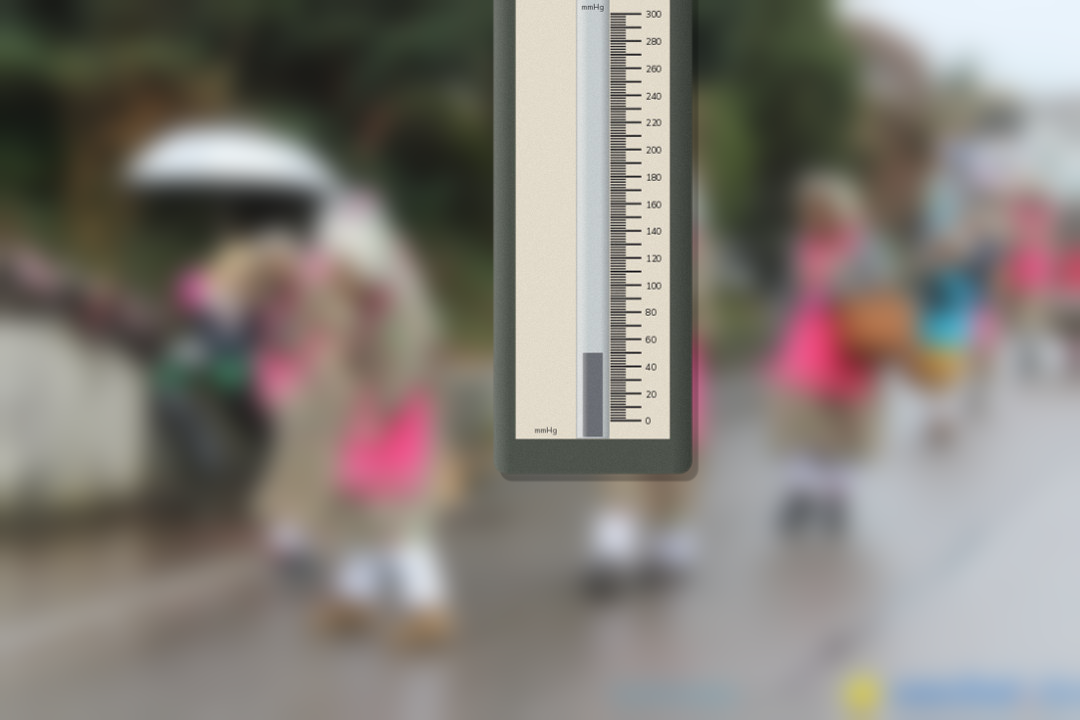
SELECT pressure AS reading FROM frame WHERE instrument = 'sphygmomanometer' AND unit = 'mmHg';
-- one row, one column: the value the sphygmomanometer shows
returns 50 mmHg
